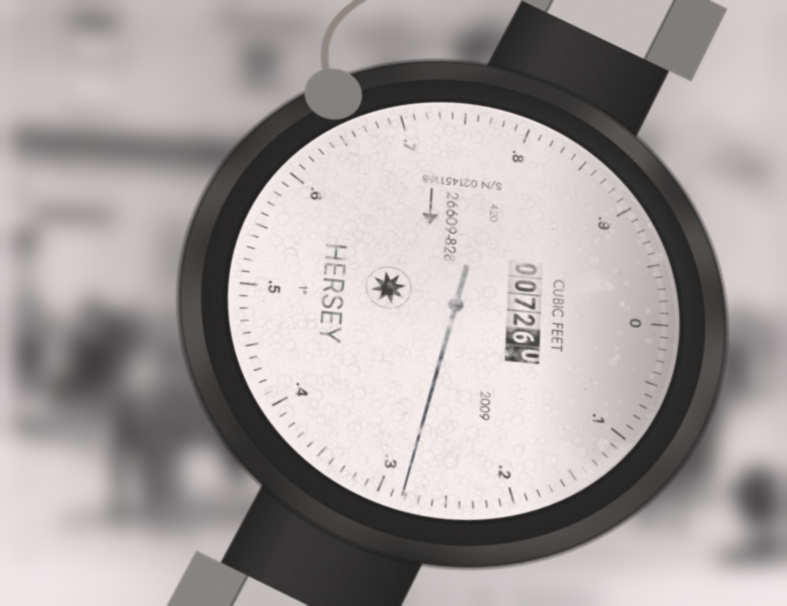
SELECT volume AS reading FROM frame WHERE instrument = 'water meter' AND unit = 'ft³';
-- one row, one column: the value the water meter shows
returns 7260.28 ft³
